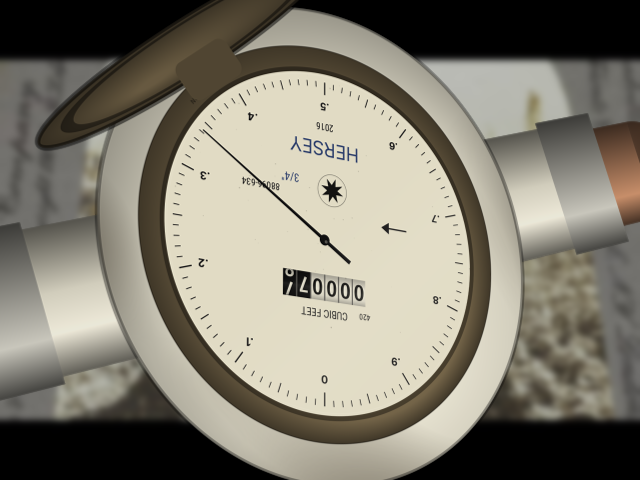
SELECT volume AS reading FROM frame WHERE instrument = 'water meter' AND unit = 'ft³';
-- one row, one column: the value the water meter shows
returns 77.34 ft³
